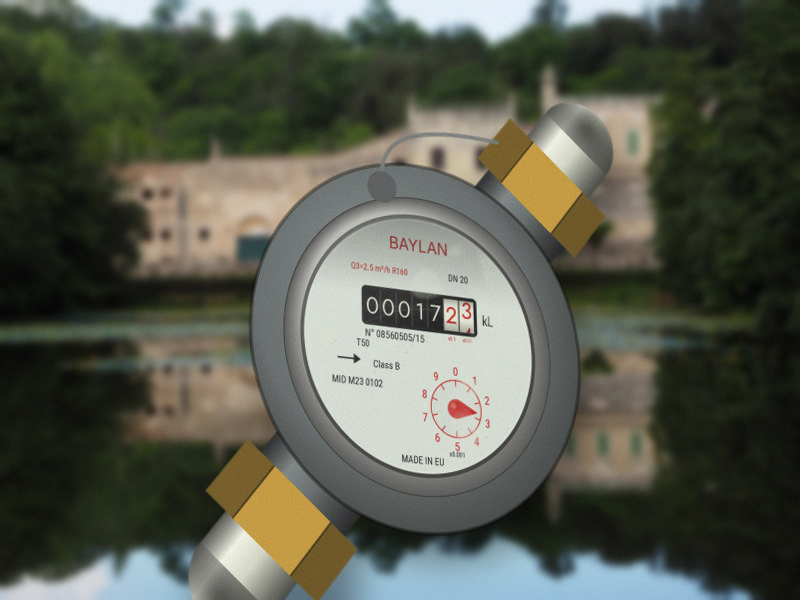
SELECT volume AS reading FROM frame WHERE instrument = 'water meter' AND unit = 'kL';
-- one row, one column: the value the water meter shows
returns 17.232 kL
